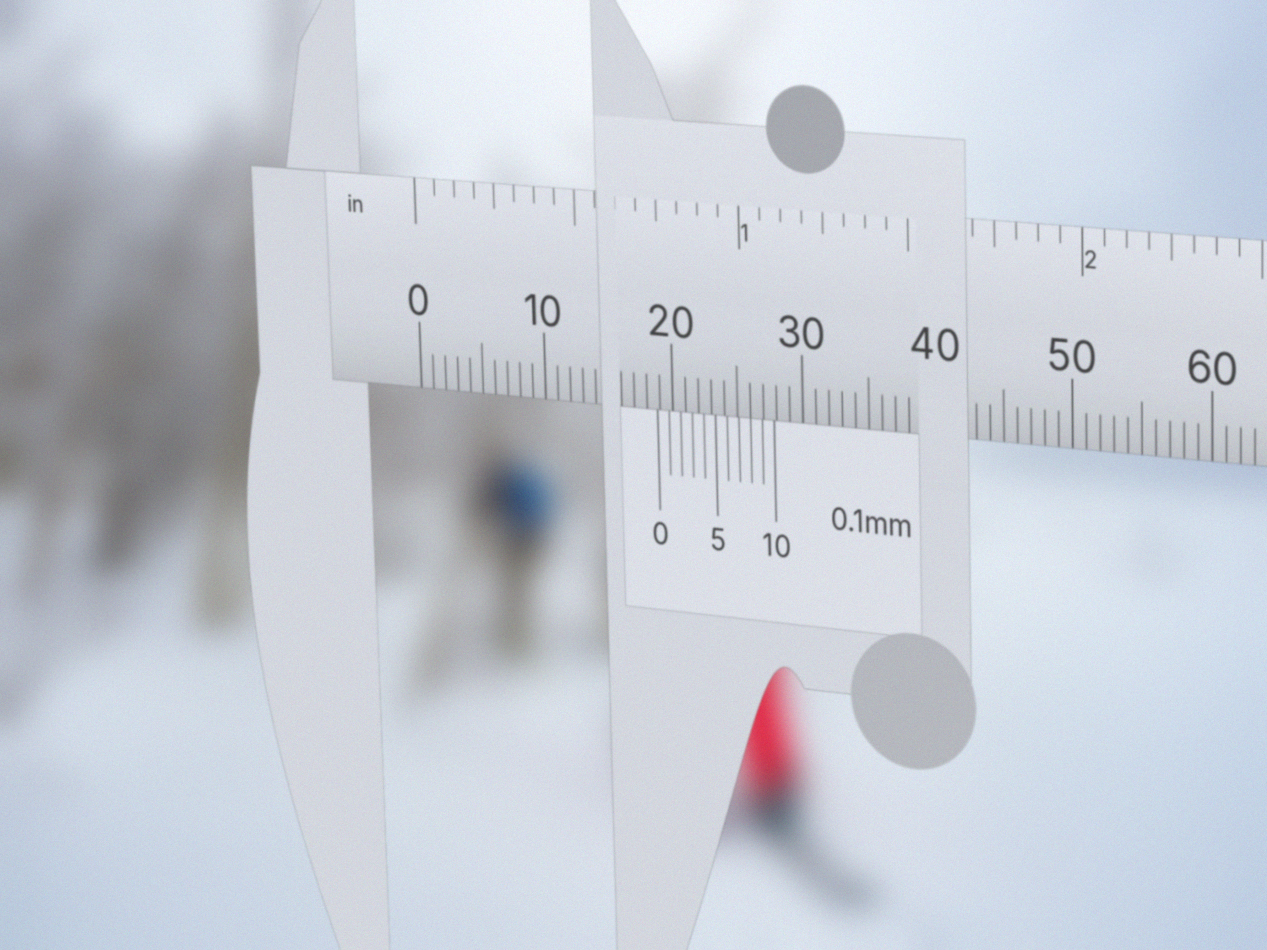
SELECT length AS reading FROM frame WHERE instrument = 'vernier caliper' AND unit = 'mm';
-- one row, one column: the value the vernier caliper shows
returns 18.8 mm
